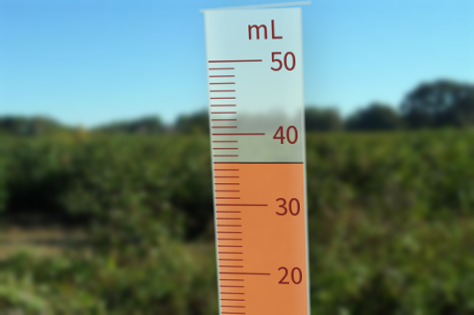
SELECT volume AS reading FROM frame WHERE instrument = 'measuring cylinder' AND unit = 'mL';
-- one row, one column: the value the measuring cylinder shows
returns 36 mL
